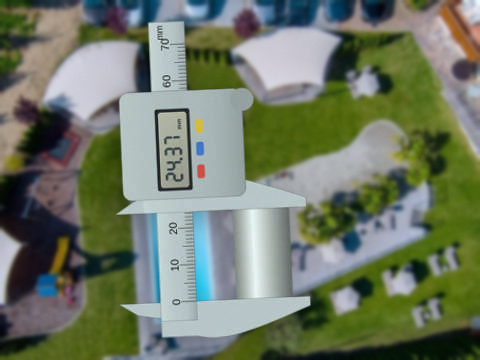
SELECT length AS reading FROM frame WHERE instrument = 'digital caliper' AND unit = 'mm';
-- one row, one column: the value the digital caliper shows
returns 24.37 mm
